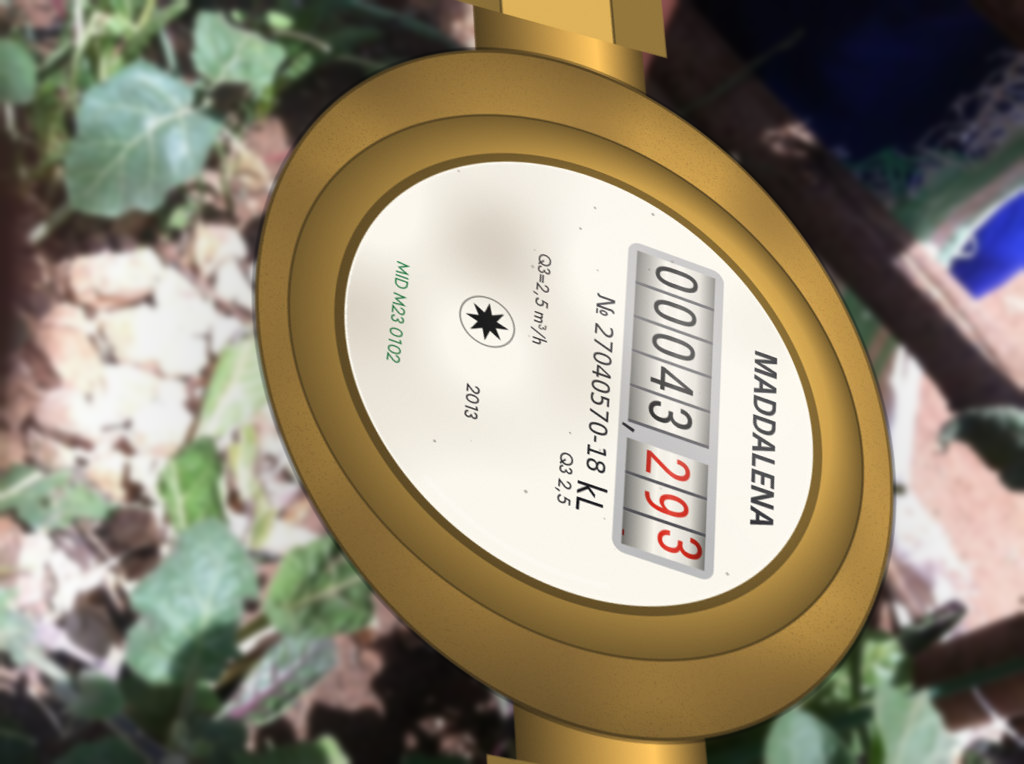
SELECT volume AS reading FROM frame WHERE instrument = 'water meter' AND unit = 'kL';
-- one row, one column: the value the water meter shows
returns 43.293 kL
